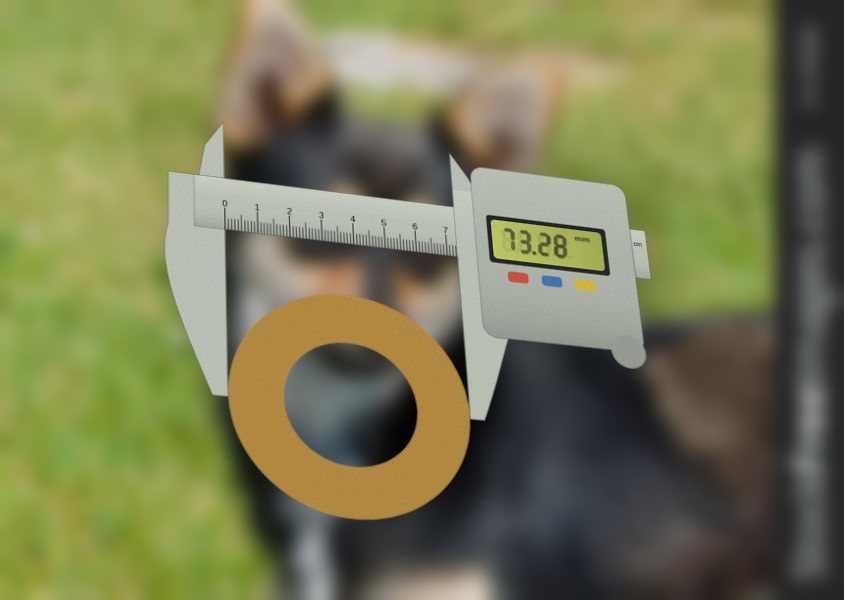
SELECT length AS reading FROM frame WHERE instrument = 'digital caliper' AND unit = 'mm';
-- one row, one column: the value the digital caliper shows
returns 73.28 mm
